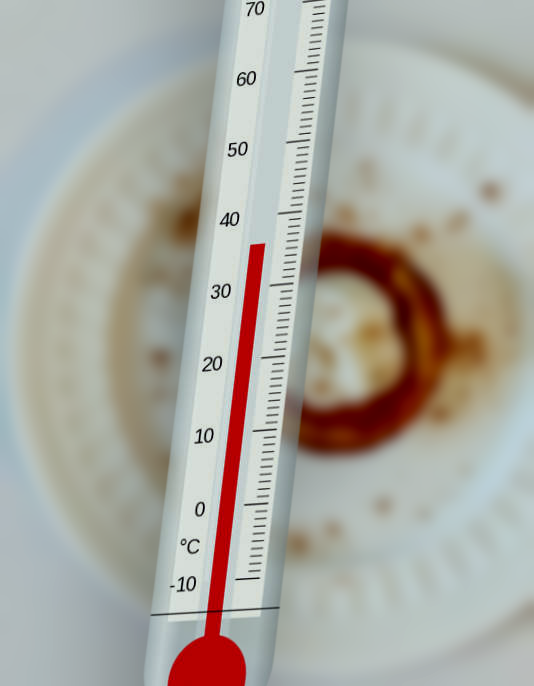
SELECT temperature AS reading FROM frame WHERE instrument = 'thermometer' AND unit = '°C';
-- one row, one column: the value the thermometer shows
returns 36 °C
